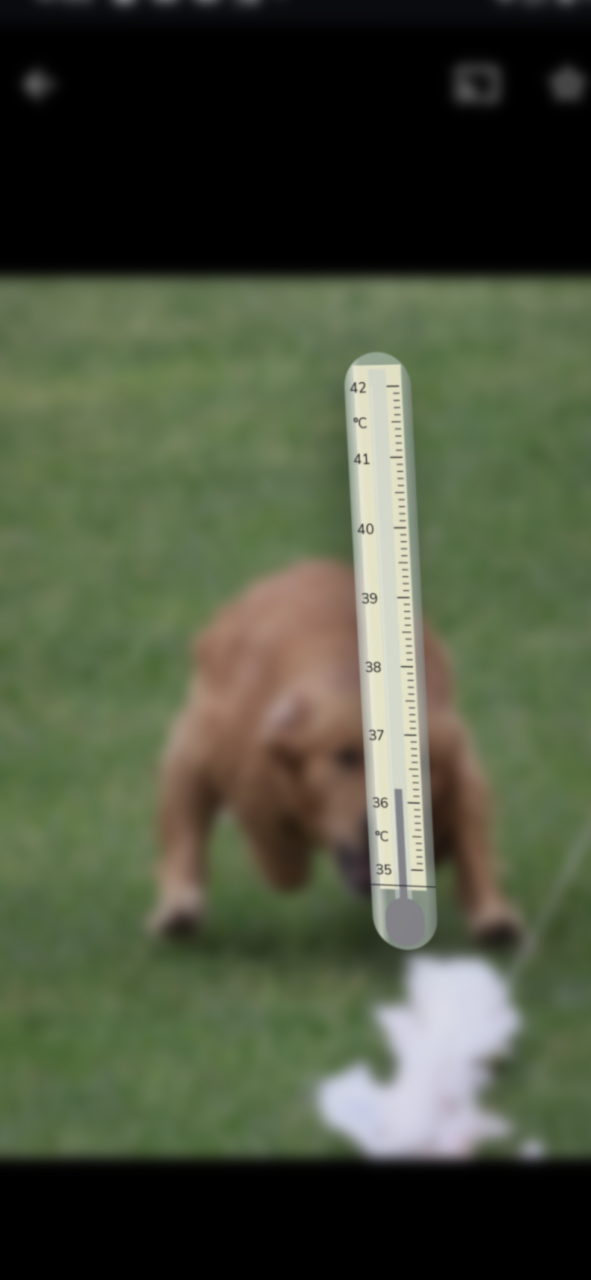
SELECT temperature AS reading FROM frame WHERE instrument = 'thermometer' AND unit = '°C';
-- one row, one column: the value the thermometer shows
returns 36.2 °C
